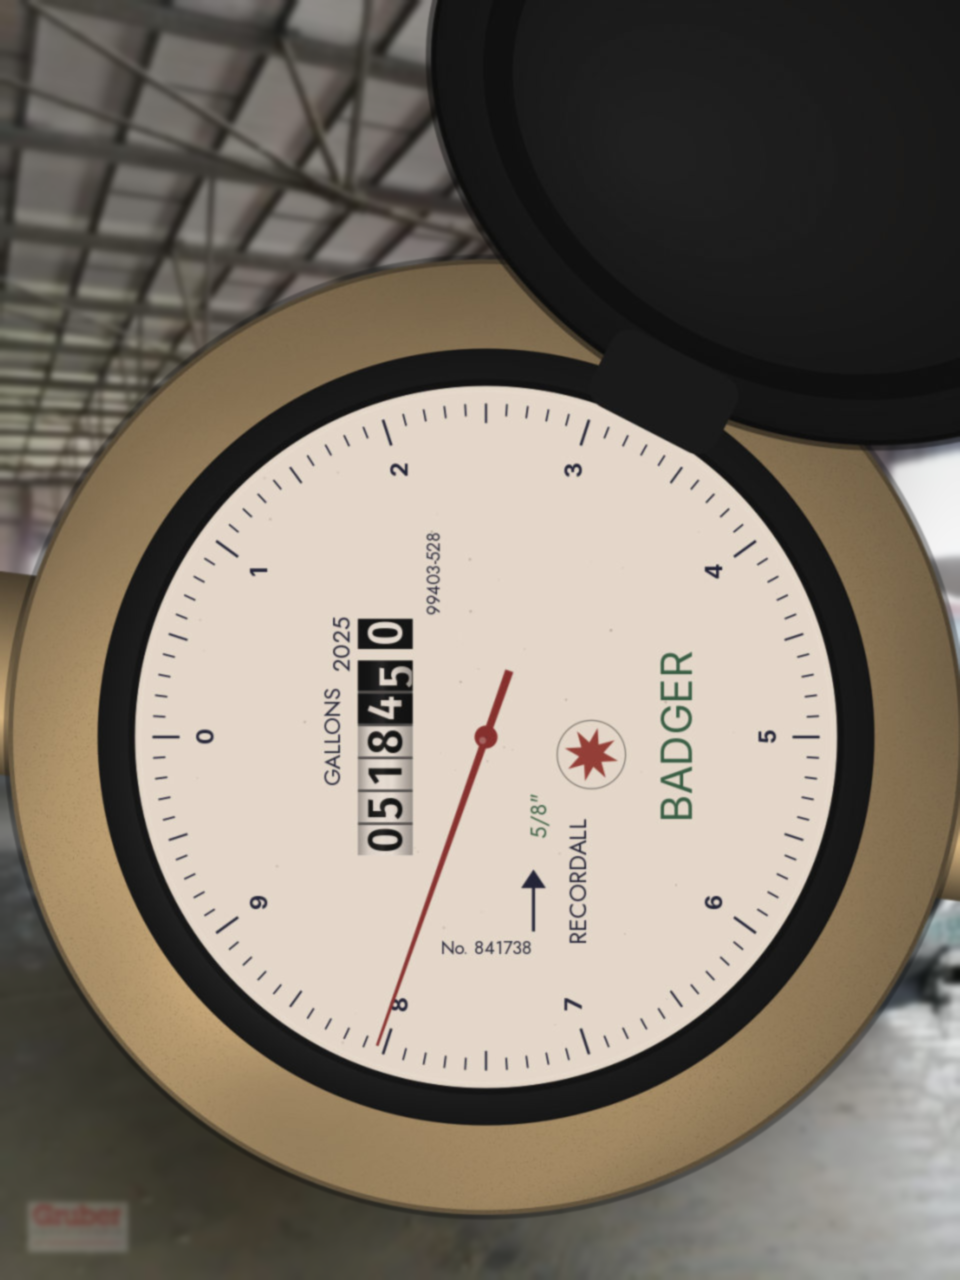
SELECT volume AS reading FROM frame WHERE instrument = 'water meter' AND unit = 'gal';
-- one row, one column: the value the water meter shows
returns 518448.0 gal
